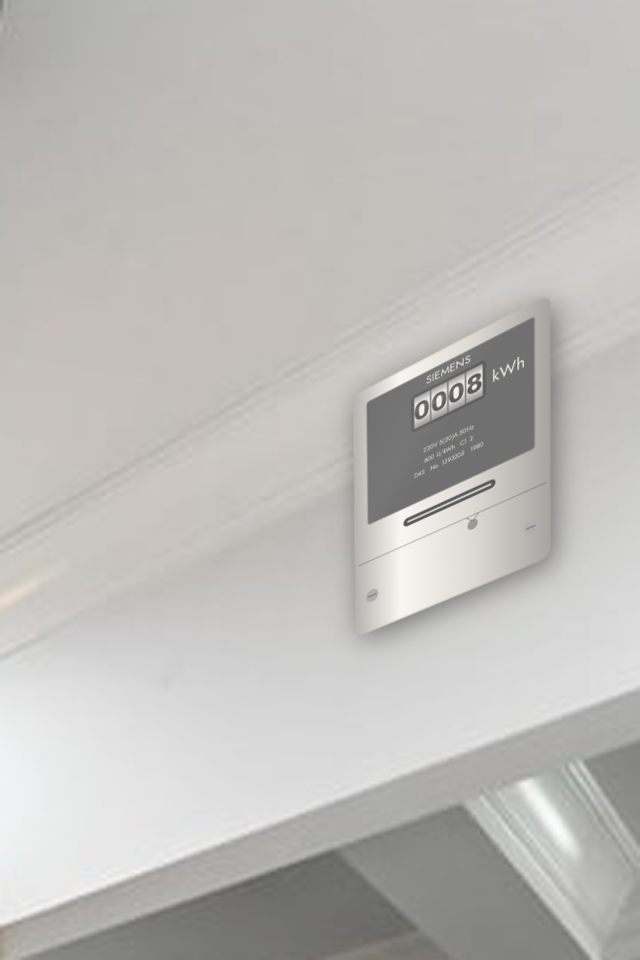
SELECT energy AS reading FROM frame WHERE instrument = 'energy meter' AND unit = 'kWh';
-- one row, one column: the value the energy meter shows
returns 8 kWh
